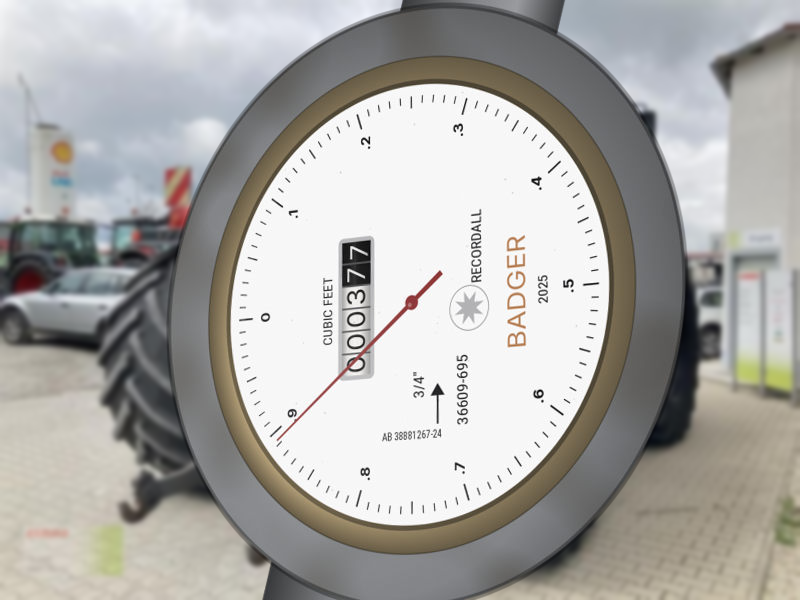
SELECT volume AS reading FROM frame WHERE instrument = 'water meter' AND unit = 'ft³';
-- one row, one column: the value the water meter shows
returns 376.89 ft³
